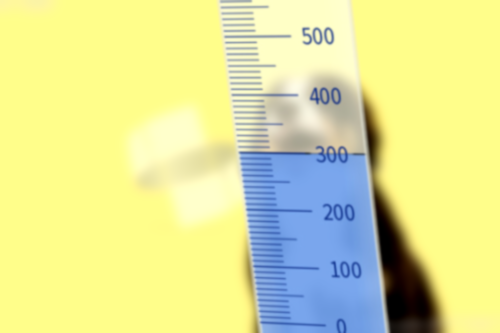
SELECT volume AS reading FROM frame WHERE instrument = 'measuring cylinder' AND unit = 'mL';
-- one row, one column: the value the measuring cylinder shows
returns 300 mL
